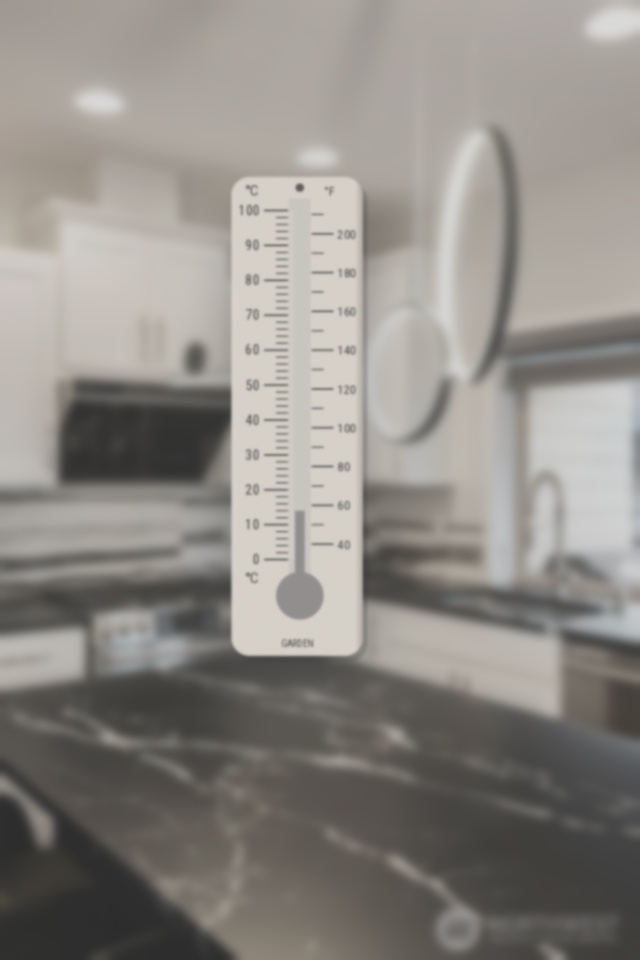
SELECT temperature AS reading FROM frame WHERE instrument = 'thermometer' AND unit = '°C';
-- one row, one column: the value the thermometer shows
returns 14 °C
